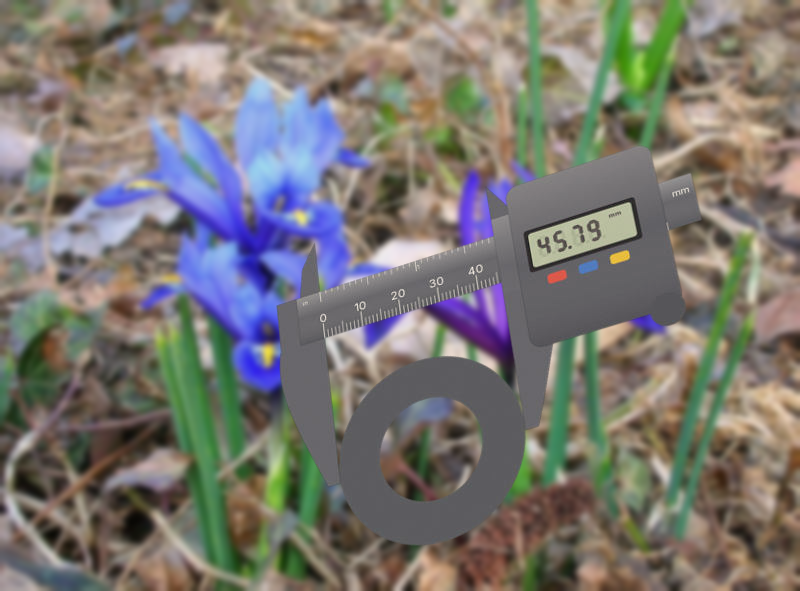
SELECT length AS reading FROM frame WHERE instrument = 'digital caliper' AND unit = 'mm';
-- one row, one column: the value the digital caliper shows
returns 45.79 mm
